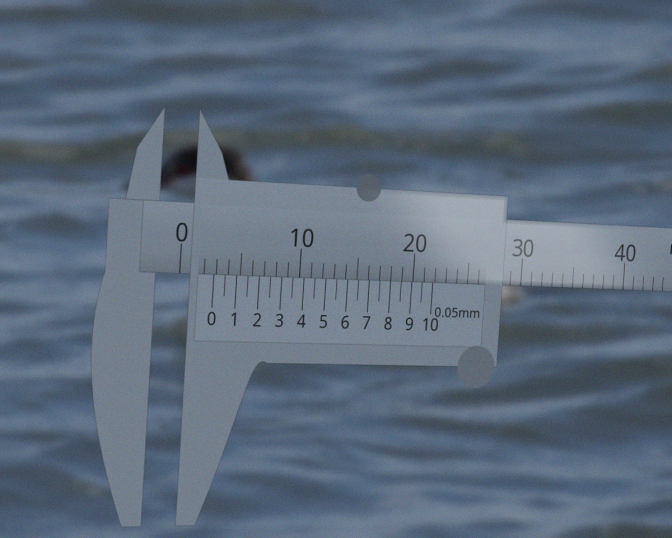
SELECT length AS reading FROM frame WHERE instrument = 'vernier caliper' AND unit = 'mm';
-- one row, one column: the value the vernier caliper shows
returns 2.8 mm
